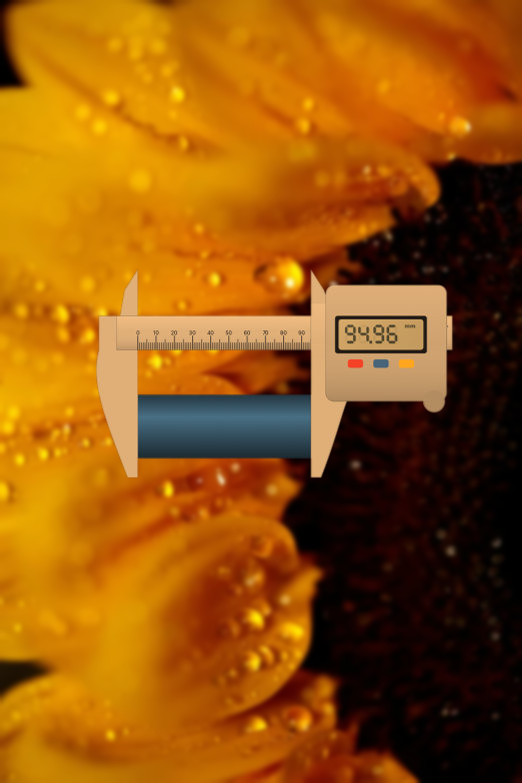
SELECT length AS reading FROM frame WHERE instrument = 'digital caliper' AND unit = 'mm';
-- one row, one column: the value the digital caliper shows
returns 94.96 mm
